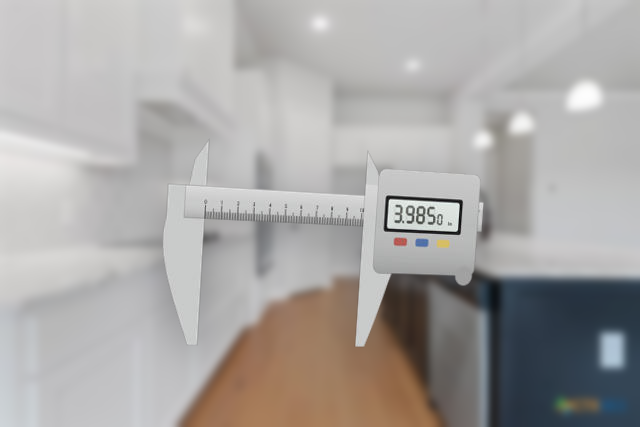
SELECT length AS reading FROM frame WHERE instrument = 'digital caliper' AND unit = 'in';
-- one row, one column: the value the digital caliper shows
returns 3.9850 in
